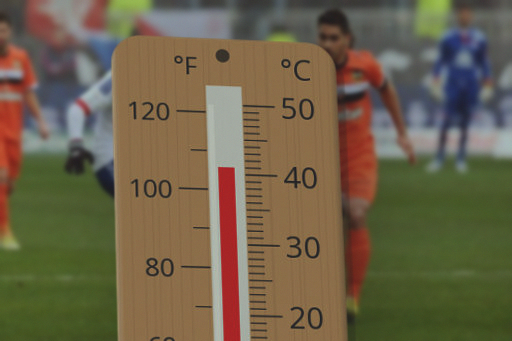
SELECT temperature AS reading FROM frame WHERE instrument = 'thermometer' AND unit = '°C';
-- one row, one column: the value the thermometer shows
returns 41 °C
